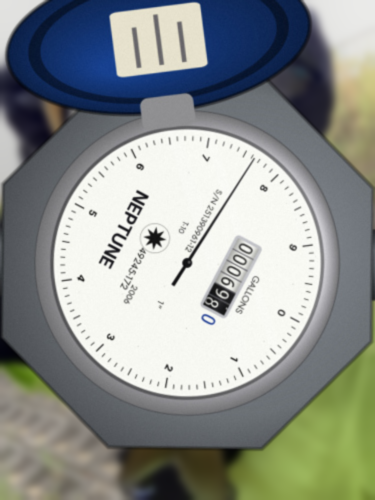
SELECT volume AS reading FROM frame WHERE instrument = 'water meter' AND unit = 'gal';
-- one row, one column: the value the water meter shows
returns 6977.6 gal
